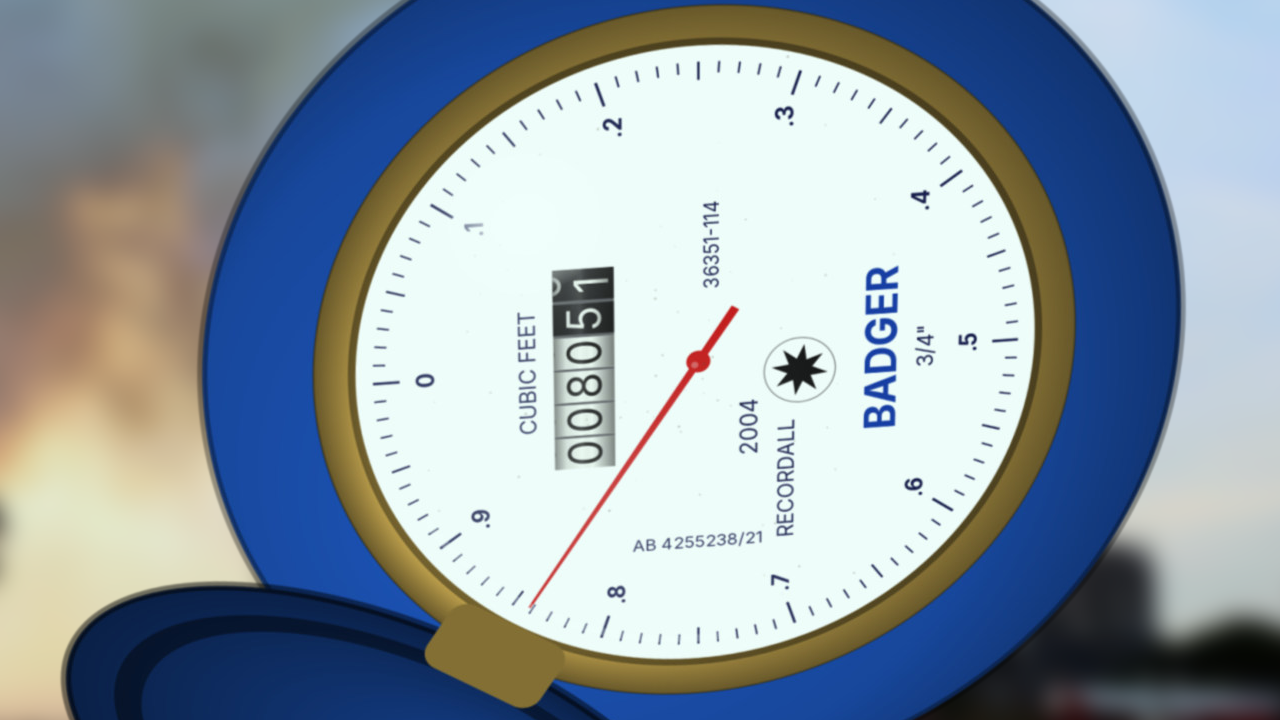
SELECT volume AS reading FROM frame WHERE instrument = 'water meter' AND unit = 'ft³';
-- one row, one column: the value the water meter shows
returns 8050.84 ft³
